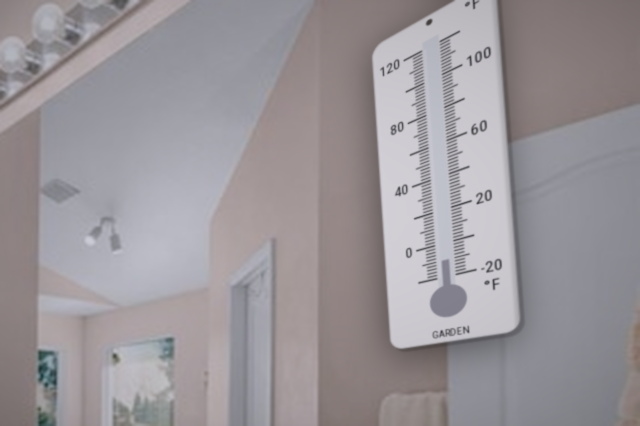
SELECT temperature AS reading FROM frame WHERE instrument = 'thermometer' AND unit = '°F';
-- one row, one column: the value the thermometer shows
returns -10 °F
